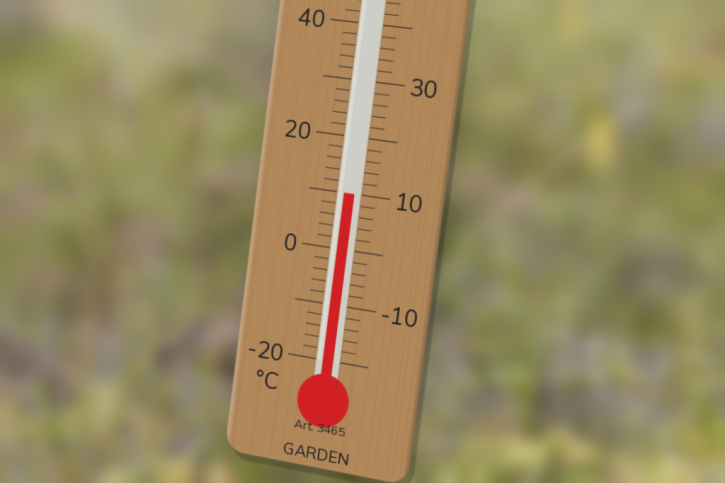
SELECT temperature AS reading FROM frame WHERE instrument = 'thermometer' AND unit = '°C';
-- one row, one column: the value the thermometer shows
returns 10 °C
